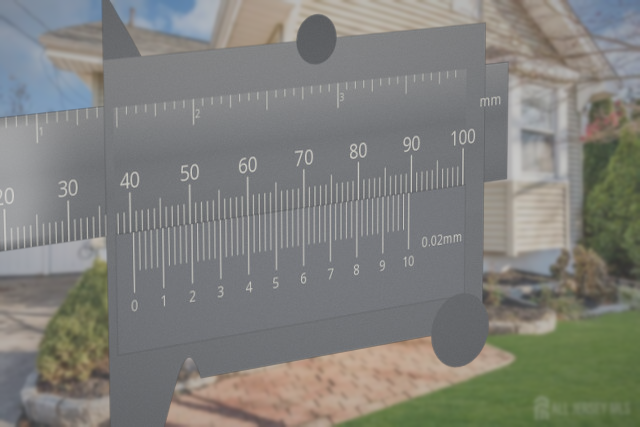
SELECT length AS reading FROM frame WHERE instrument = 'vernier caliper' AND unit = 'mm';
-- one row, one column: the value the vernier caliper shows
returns 40.5 mm
